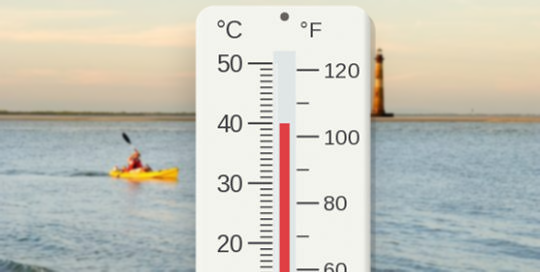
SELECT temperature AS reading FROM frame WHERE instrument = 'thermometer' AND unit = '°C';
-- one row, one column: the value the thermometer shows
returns 40 °C
